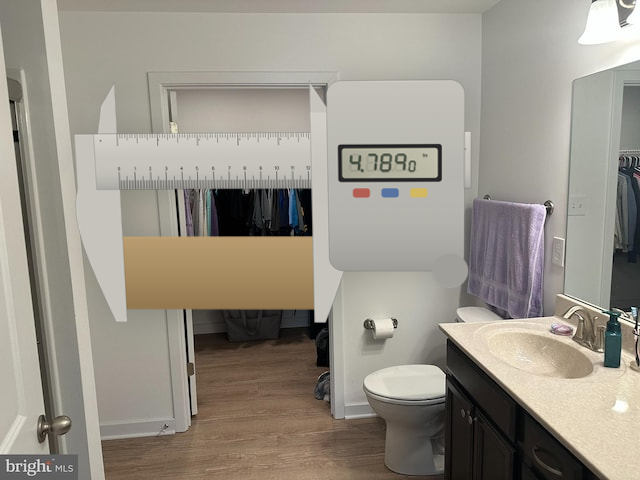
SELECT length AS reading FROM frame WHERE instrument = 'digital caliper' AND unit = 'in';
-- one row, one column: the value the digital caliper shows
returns 4.7890 in
